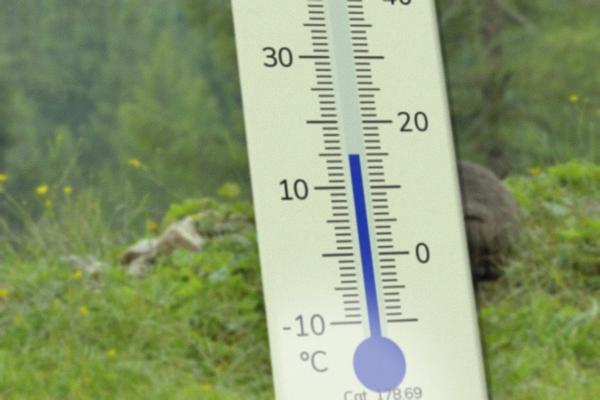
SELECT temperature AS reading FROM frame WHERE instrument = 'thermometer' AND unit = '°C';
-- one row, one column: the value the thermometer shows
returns 15 °C
